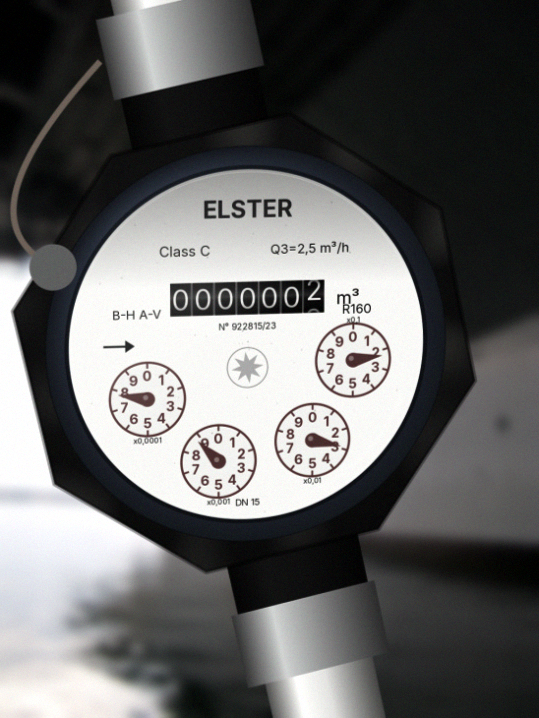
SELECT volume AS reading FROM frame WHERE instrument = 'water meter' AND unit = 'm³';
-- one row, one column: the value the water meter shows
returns 2.2287 m³
